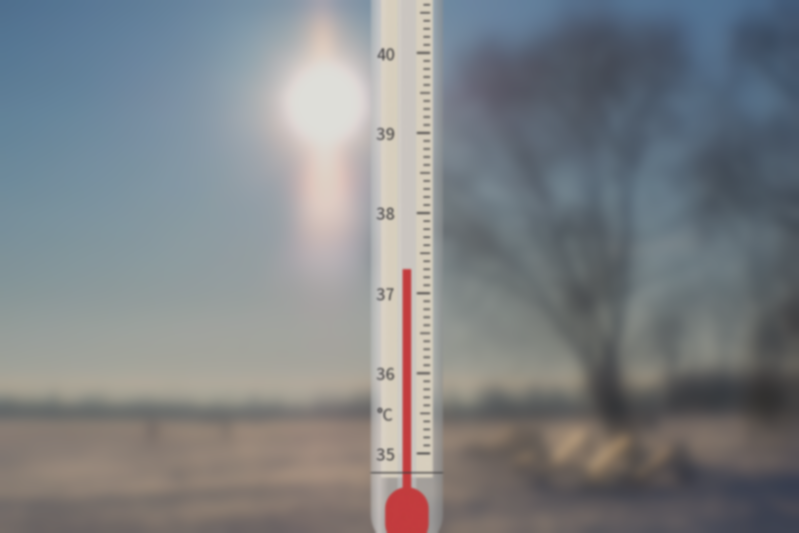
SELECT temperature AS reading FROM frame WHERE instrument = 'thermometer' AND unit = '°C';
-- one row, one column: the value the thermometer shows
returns 37.3 °C
